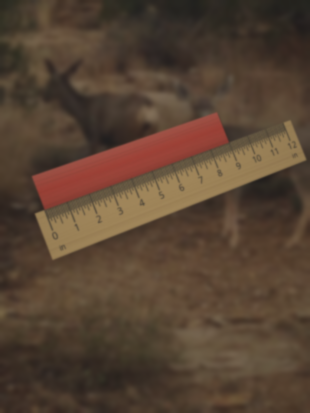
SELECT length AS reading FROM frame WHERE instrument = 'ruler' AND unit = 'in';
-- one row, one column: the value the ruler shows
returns 9 in
